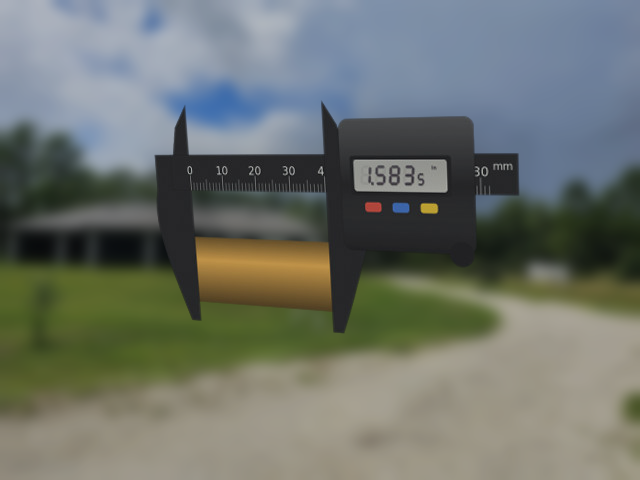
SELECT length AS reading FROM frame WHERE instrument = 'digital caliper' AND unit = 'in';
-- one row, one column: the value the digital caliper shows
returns 1.5835 in
